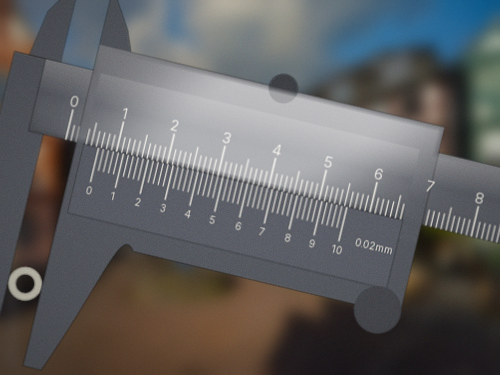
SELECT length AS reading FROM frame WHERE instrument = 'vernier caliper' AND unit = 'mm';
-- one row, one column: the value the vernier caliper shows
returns 6.5 mm
